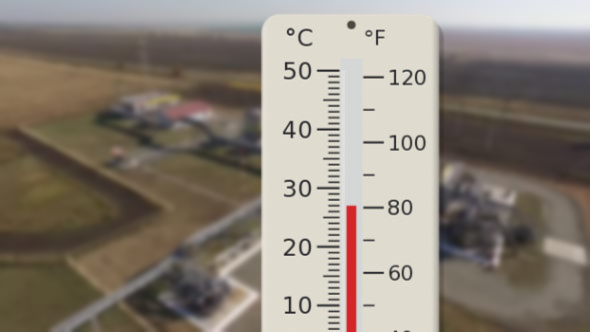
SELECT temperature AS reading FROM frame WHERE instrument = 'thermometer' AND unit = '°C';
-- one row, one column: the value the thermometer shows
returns 27 °C
